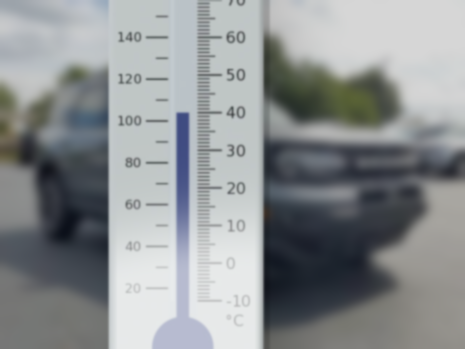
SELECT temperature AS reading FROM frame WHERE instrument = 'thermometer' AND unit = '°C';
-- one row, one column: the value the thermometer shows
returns 40 °C
